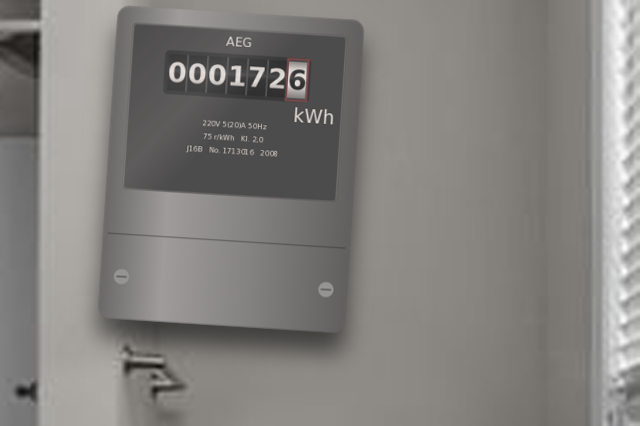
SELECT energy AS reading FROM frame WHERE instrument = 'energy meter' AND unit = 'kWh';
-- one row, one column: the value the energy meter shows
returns 172.6 kWh
